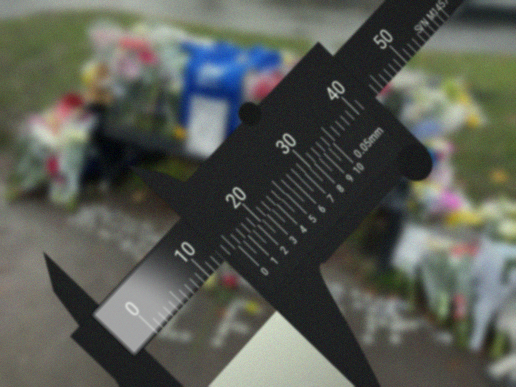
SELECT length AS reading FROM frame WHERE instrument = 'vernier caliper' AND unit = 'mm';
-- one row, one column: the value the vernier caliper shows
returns 15.6 mm
